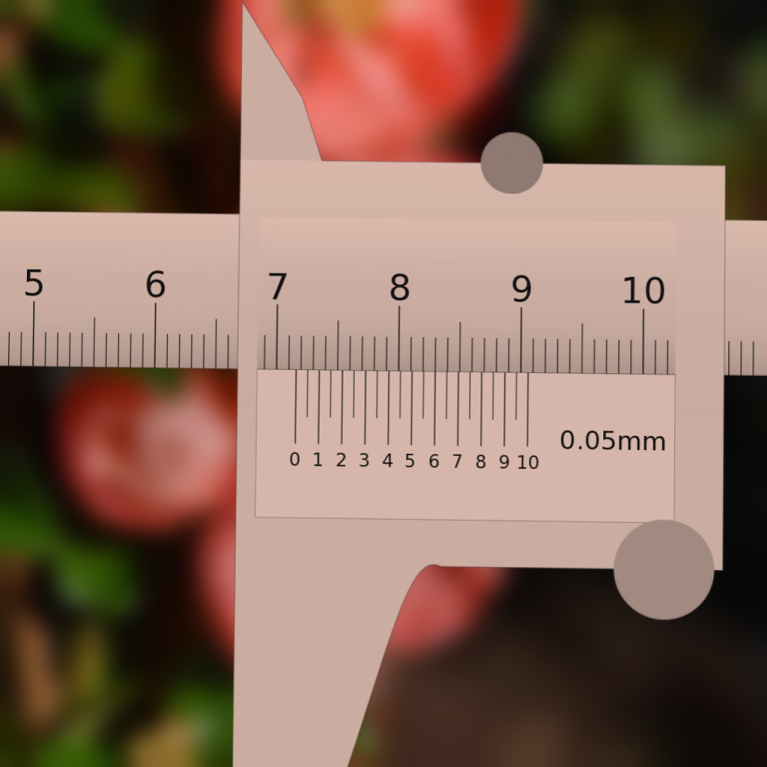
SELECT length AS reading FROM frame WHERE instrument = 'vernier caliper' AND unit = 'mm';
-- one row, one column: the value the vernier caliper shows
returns 71.6 mm
